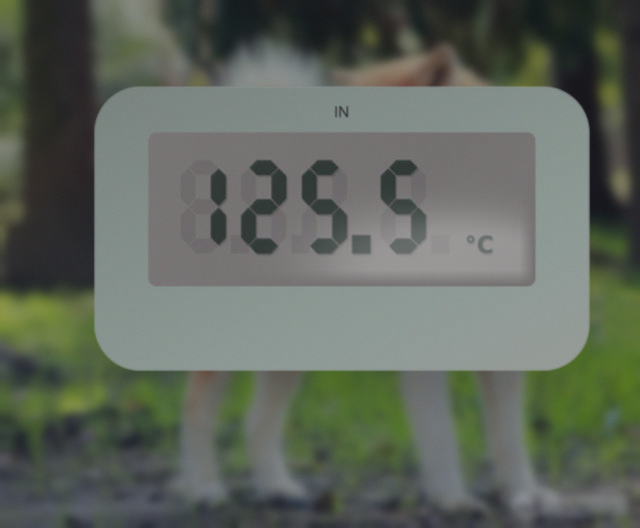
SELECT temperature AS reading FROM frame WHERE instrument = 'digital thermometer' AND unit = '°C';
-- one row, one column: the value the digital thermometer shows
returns 125.5 °C
